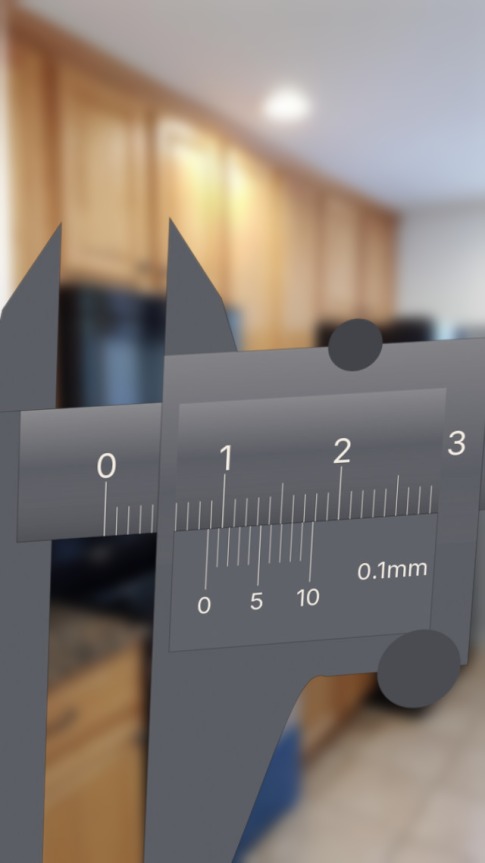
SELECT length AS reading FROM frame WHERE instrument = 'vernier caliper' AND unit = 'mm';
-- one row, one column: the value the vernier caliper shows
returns 8.8 mm
